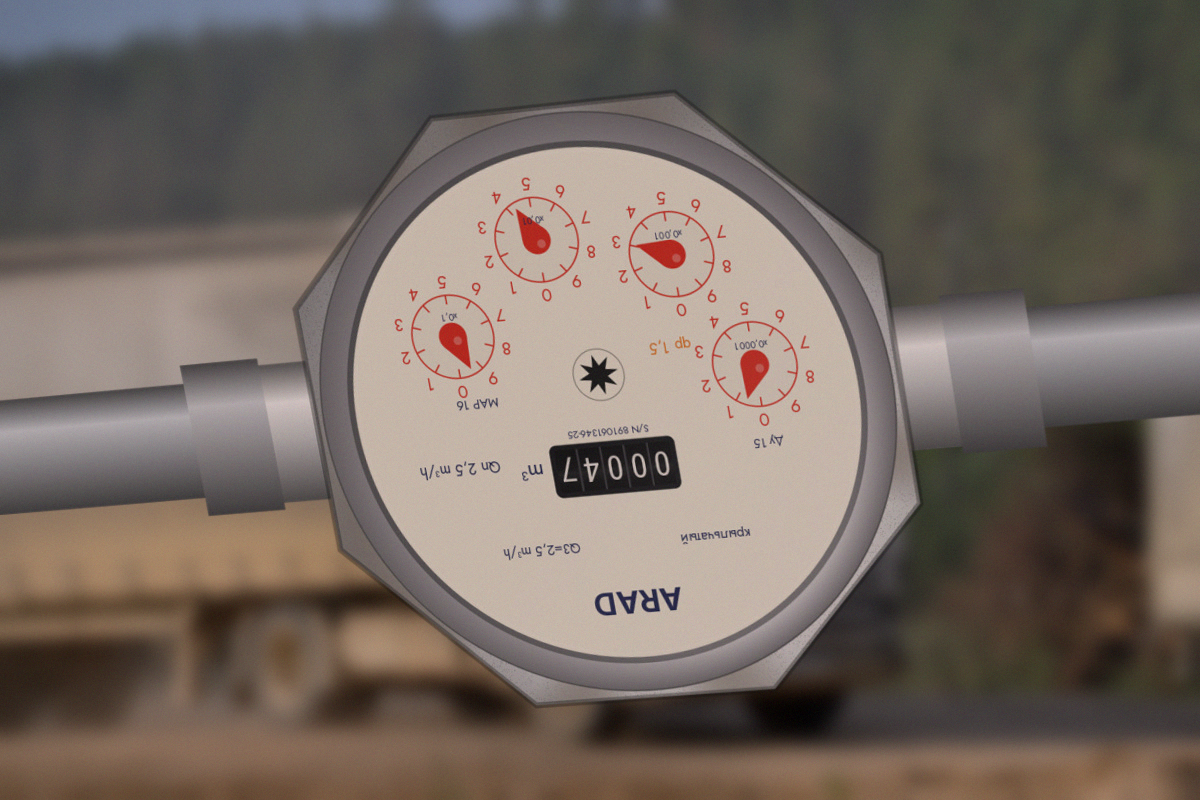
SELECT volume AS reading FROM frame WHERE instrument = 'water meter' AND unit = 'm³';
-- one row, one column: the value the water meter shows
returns 46.9430 m³
